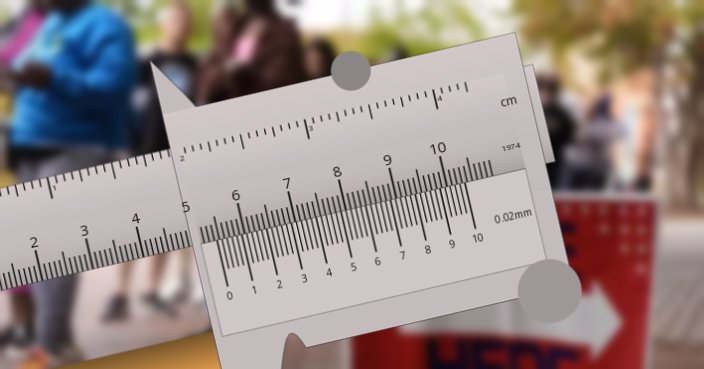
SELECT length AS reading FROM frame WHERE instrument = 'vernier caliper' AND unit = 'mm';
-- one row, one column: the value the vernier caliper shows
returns 54.5 mm
